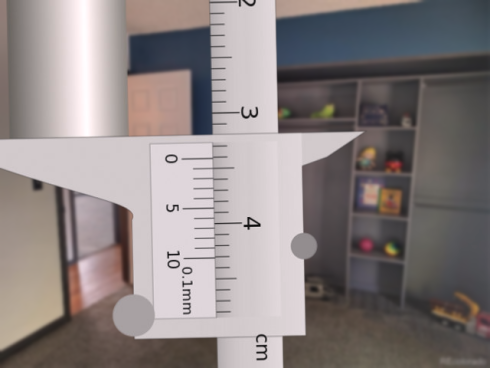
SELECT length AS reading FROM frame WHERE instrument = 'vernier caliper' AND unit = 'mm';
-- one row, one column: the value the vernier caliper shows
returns 34.1 mm
